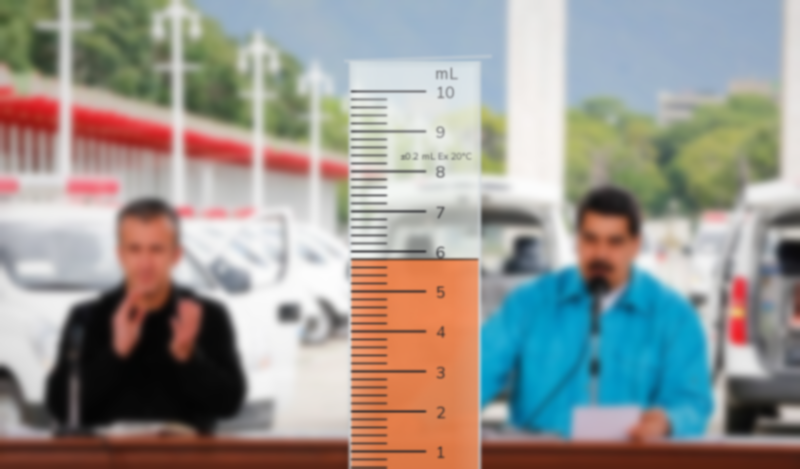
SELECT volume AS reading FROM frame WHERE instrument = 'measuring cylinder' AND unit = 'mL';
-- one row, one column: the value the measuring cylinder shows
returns 5.8 mL
